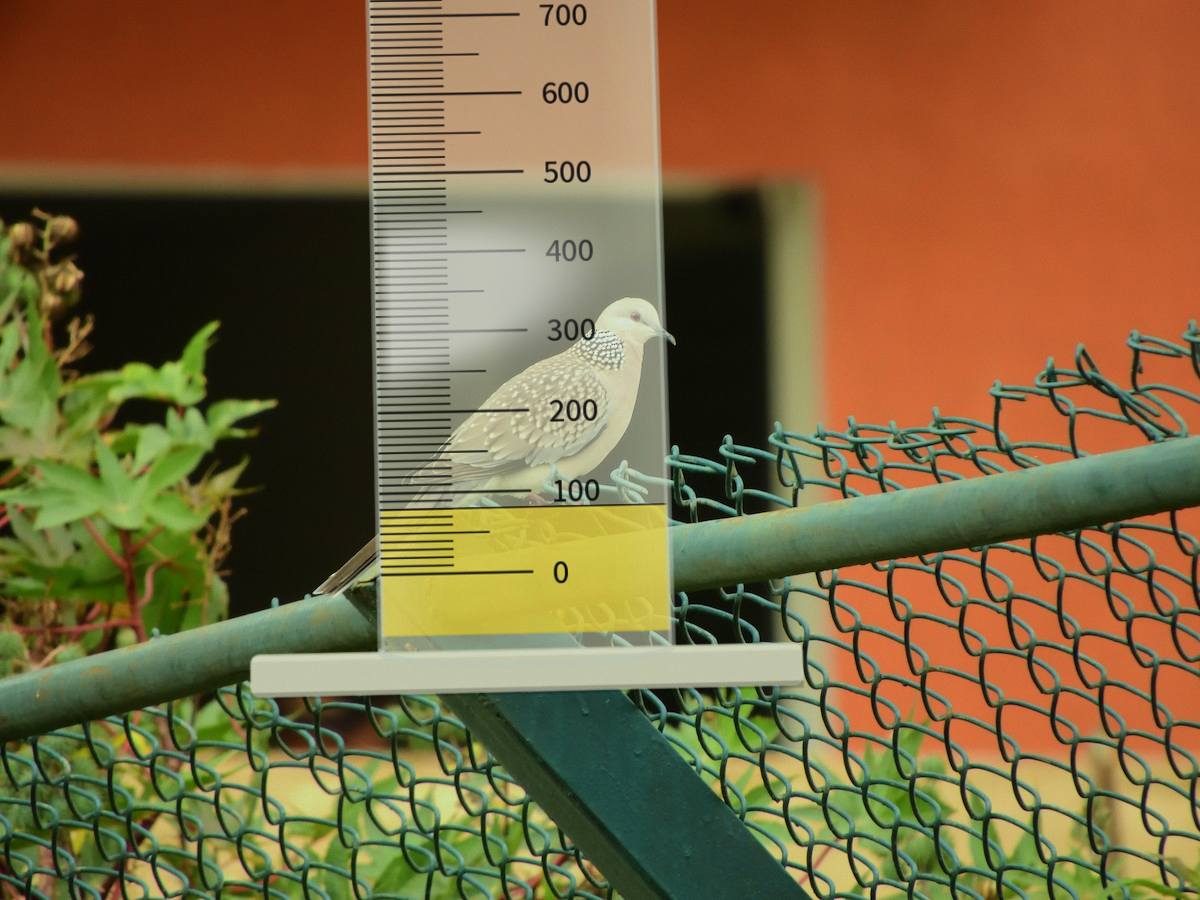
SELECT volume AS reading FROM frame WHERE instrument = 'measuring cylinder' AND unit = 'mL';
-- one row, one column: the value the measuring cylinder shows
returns 80 mL
